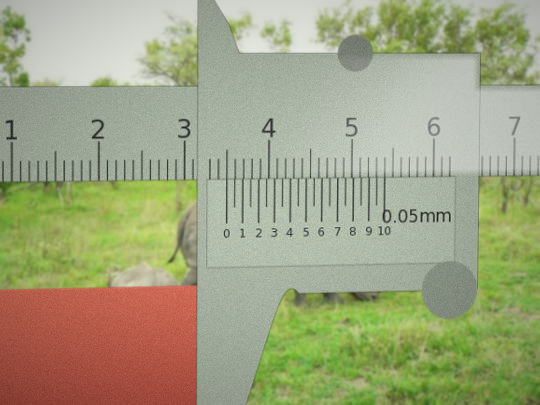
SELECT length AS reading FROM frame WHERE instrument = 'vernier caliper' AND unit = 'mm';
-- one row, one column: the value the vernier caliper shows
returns 35.0 mm
